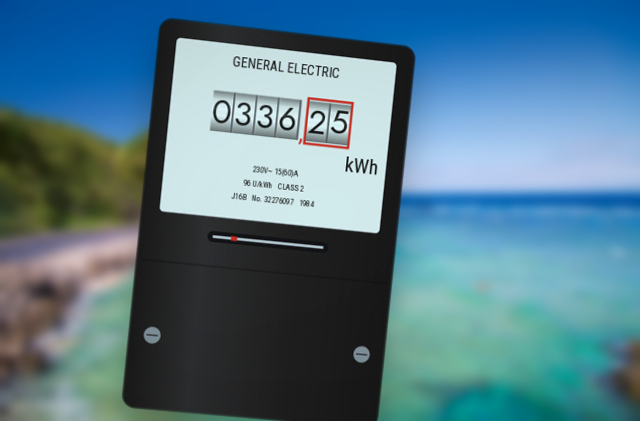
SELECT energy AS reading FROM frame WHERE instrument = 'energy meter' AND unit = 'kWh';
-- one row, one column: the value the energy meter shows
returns 336.25 kWh
